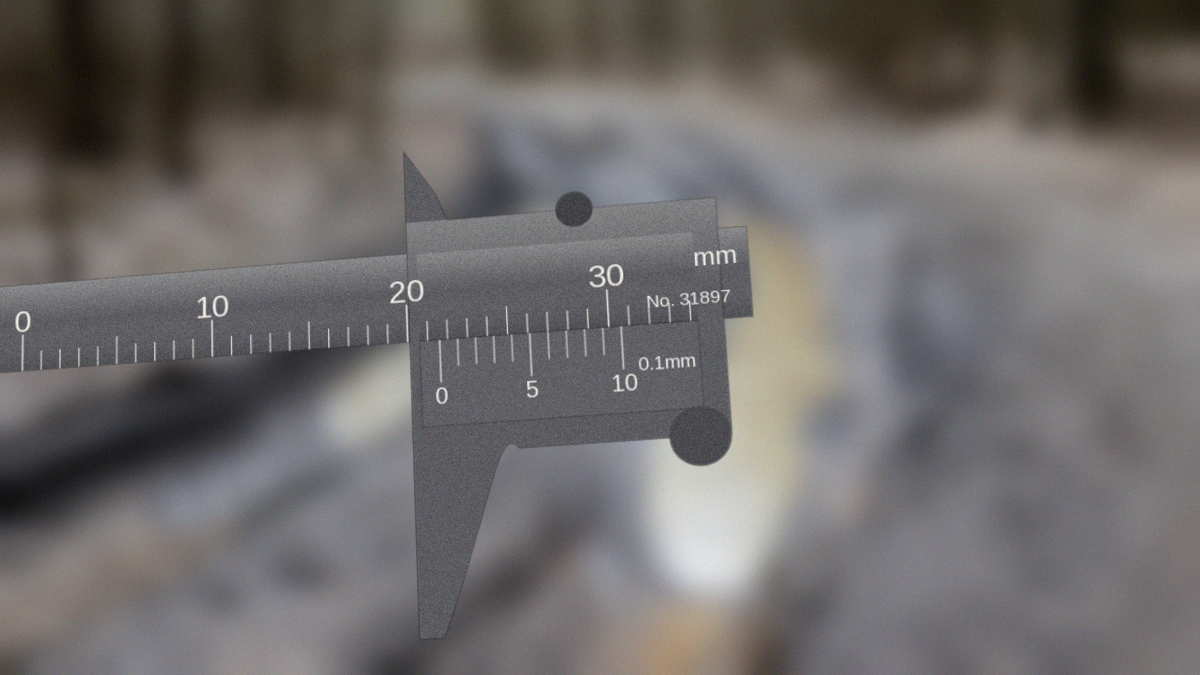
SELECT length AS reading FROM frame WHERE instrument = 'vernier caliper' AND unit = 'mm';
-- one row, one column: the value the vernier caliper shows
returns 21.6 mm
